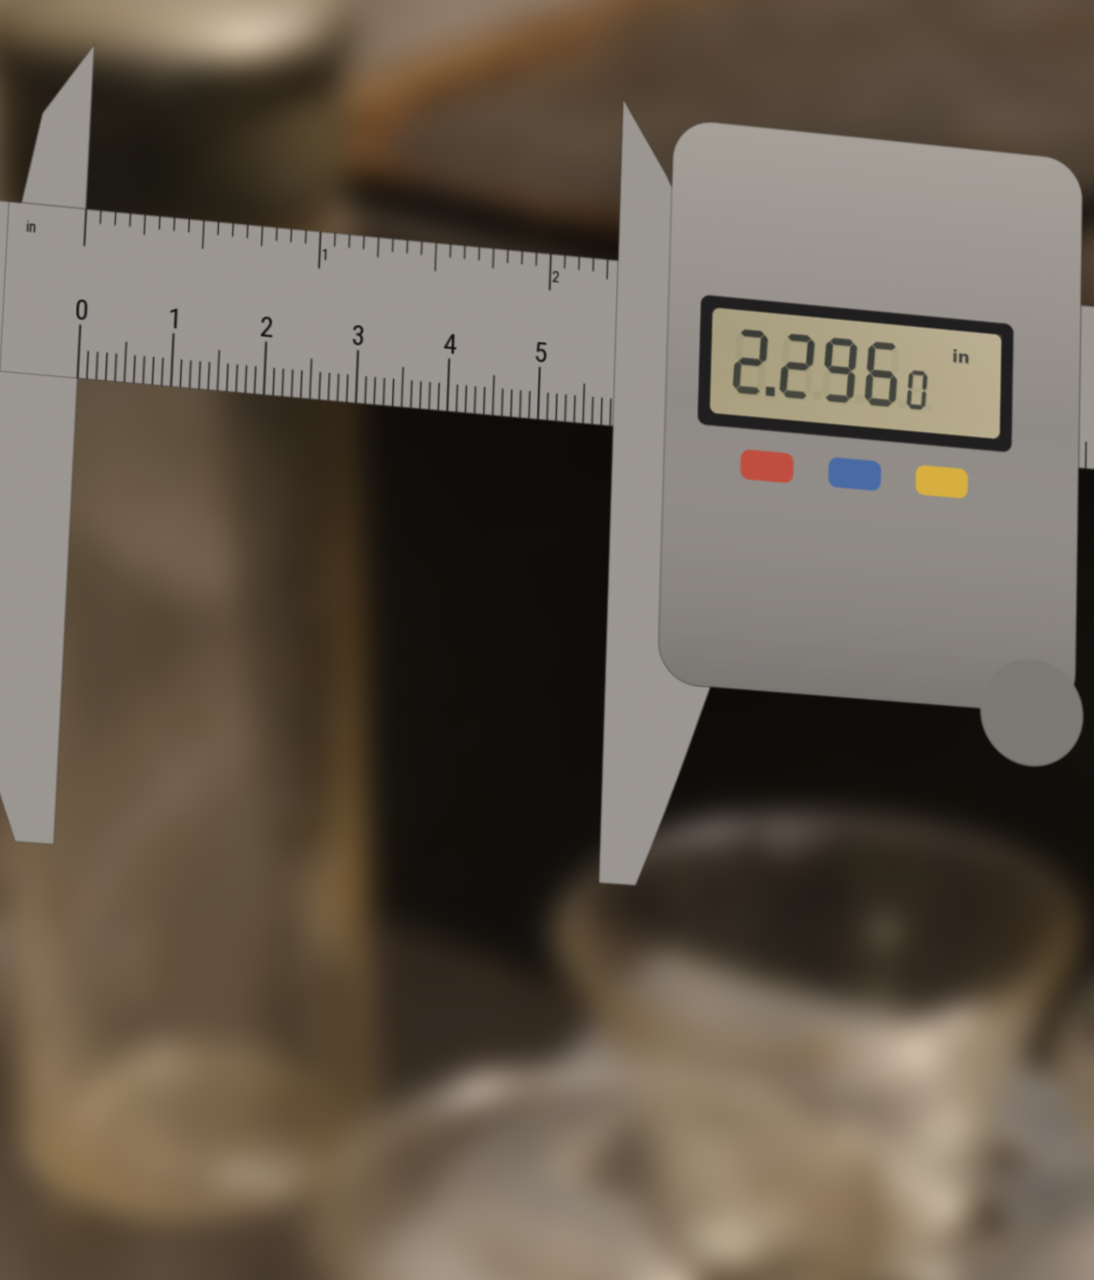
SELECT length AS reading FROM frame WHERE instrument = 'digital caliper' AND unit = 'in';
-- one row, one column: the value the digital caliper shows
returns 2.2960 in
